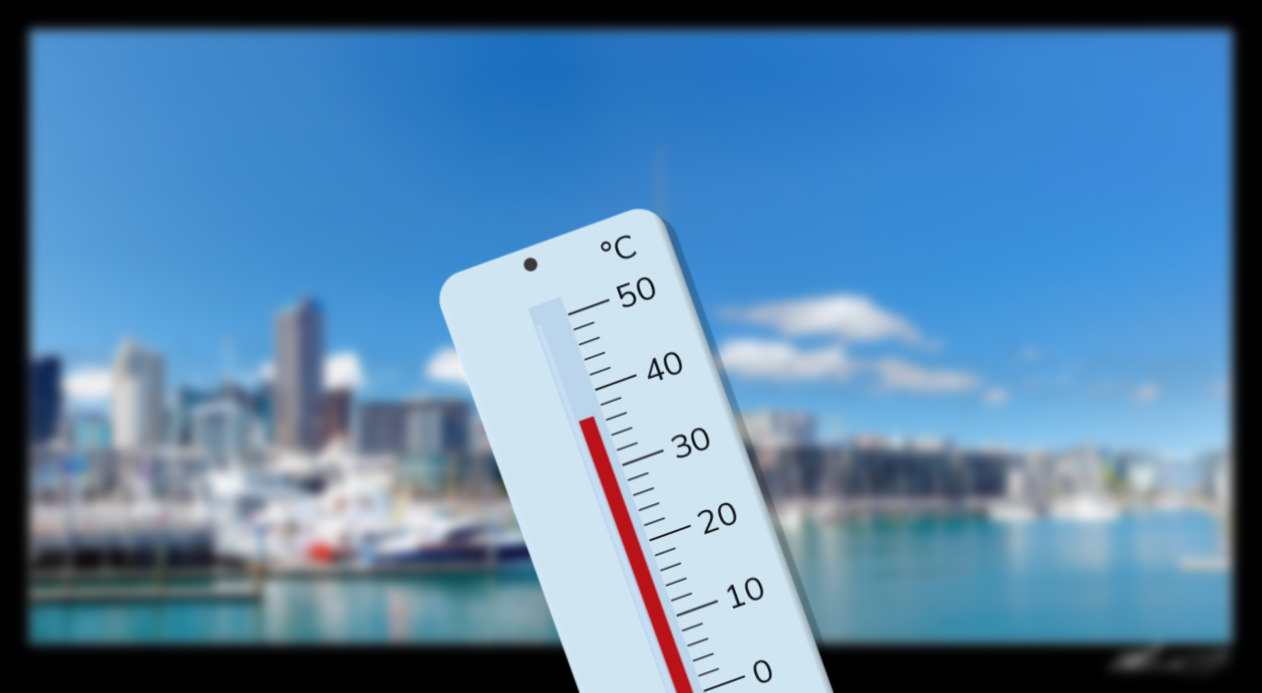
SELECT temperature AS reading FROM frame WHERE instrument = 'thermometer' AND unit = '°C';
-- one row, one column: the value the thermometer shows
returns 37 °C
